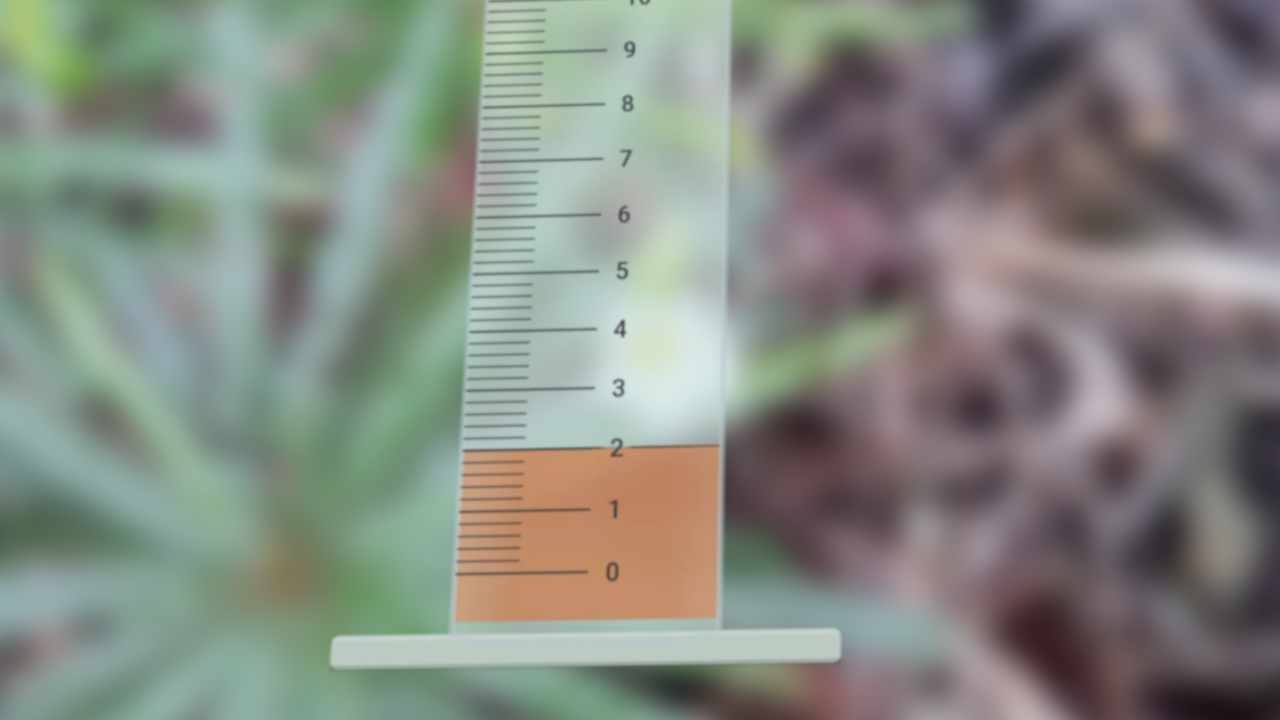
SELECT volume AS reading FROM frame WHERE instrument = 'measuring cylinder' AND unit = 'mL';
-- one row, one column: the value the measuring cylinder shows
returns 2 mL
